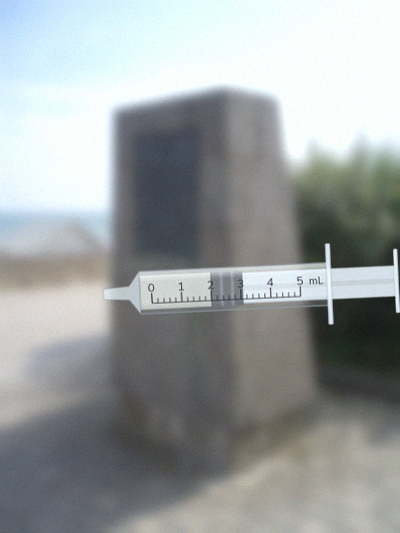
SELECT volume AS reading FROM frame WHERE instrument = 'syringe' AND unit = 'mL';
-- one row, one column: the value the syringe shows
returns 2 mL
